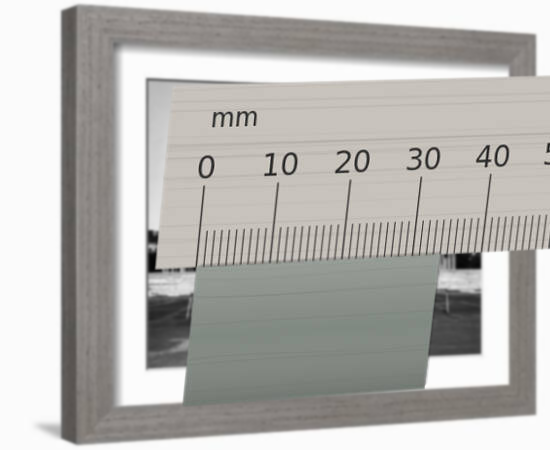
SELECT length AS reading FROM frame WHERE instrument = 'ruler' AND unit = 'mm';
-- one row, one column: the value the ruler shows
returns 34 mm
